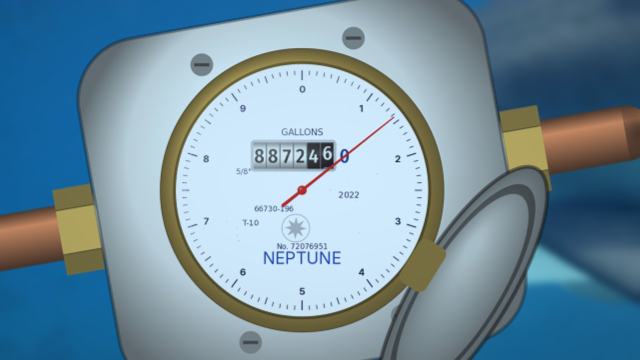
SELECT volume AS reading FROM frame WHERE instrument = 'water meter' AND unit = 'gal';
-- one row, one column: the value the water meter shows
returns 8872461.4 gal
